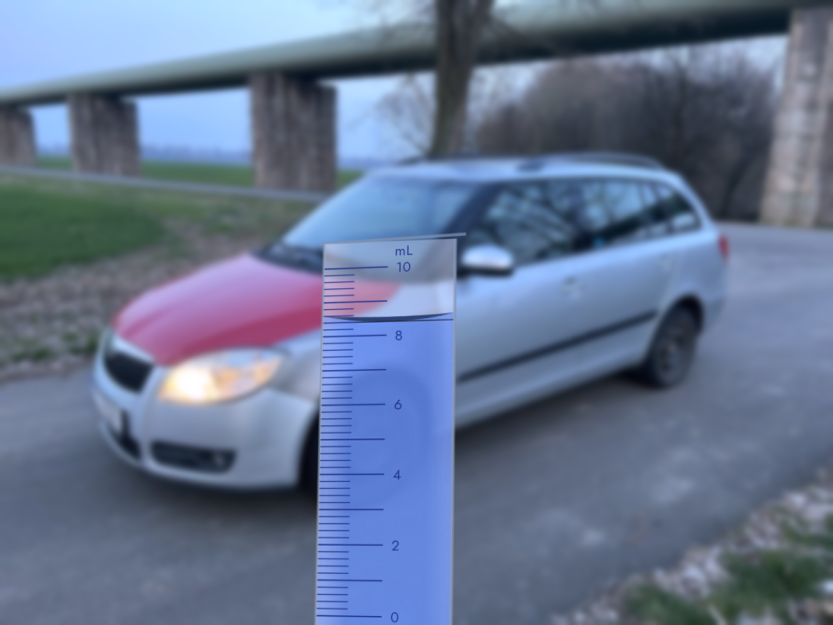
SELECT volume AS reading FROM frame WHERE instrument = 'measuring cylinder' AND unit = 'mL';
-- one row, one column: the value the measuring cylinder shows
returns 8.4 mL
